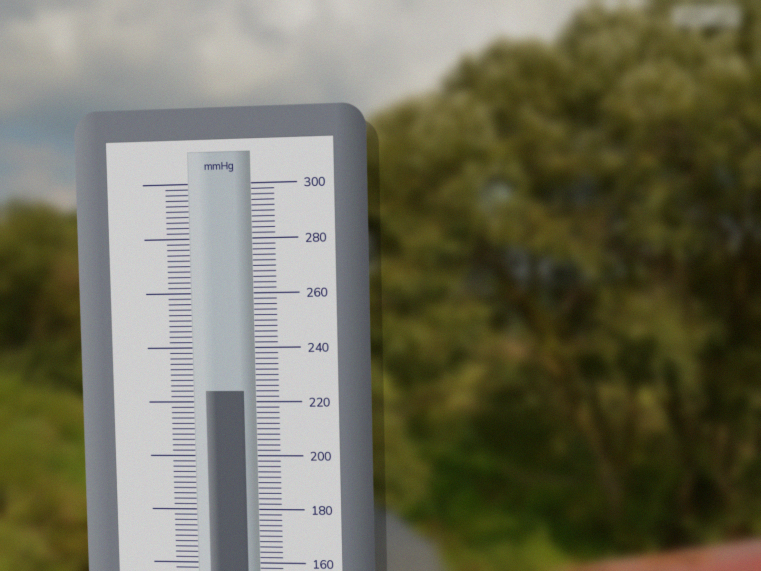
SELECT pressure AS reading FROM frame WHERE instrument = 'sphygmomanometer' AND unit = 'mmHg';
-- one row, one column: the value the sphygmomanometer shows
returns 224 mmHg
